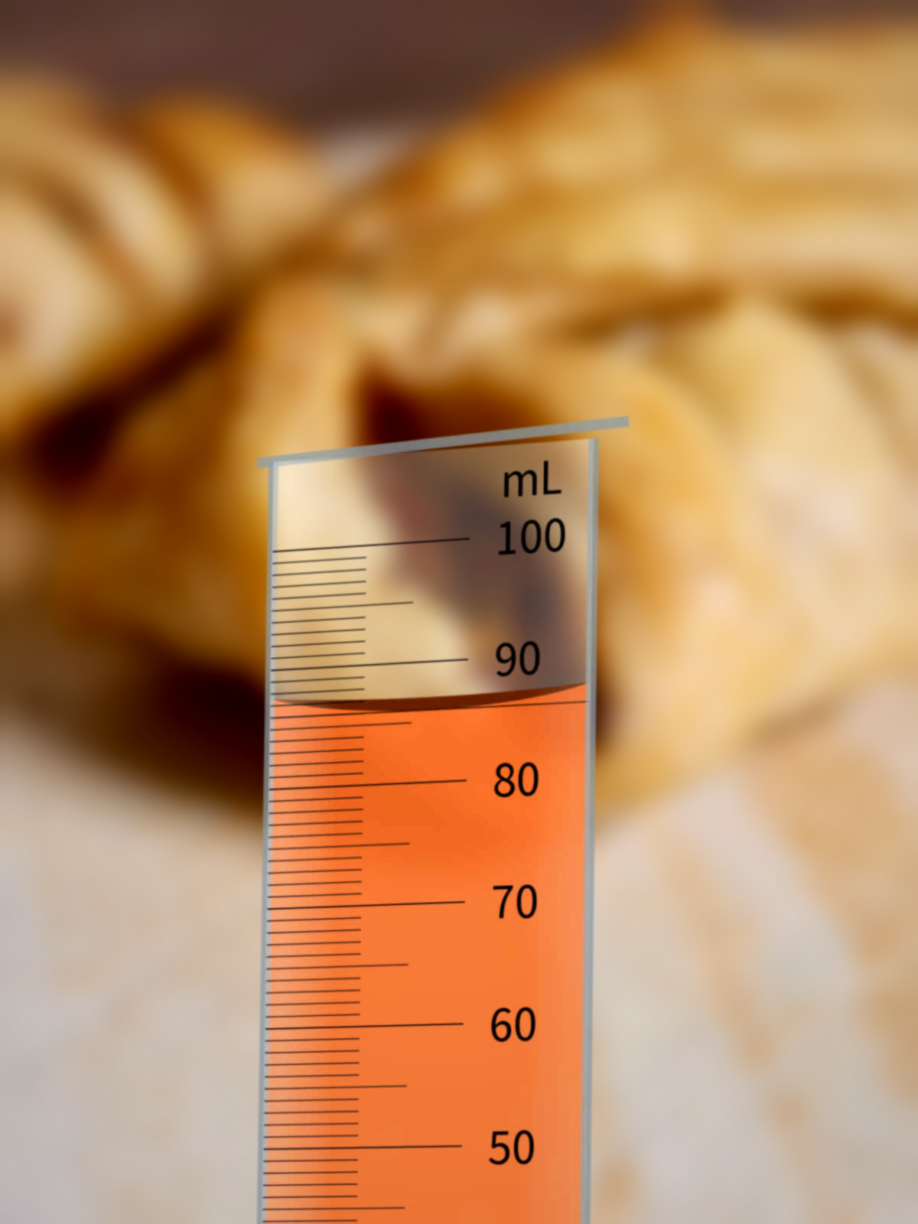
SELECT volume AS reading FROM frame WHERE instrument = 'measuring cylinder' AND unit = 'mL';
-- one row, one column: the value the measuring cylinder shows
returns 86 mL
